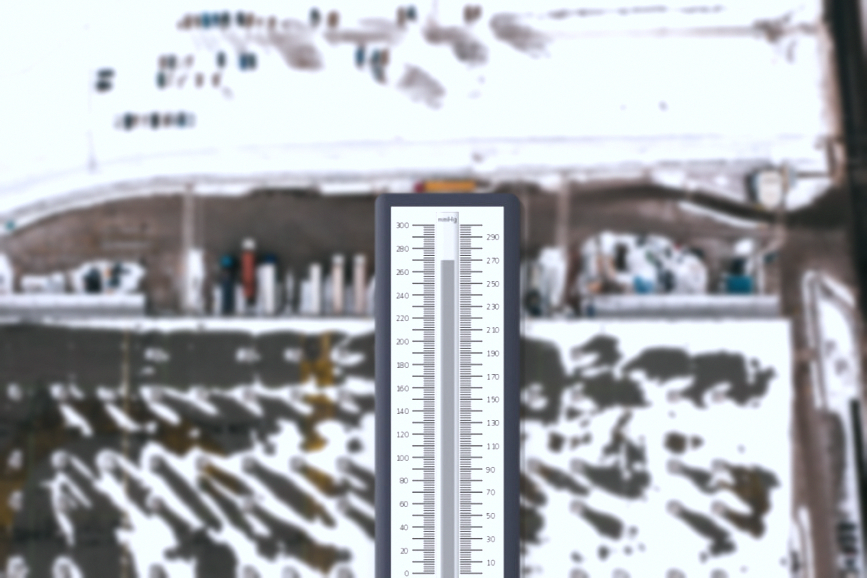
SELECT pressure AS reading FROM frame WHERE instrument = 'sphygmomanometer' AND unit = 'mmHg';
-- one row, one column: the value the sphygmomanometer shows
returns 270 mmHg
